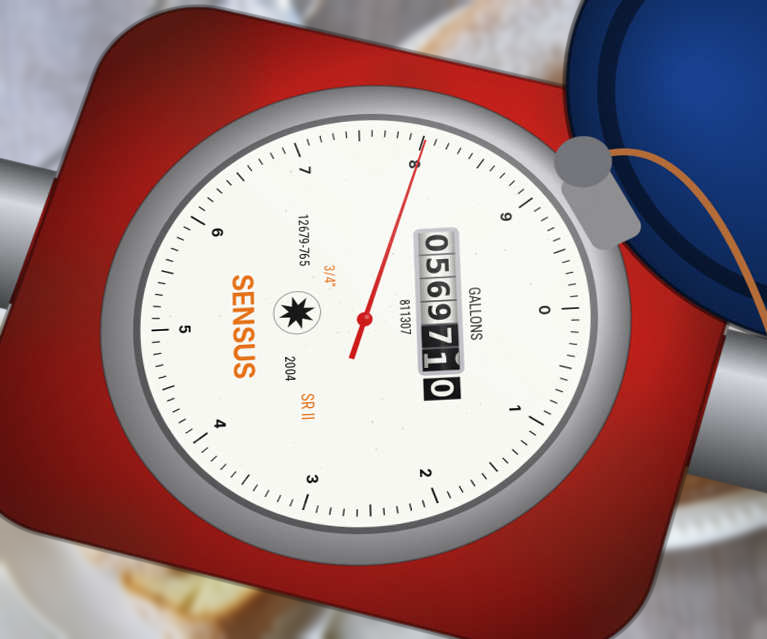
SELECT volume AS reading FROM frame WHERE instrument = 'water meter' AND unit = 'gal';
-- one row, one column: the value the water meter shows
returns 569708.0 gal
